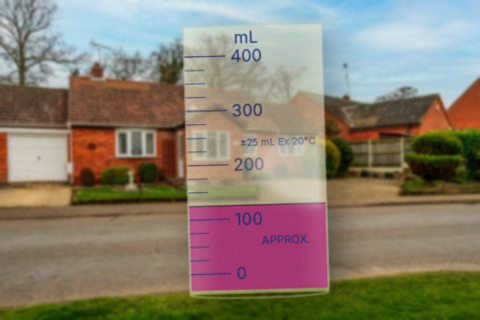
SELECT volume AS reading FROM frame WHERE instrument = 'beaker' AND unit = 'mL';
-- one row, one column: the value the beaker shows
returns 125 mL
